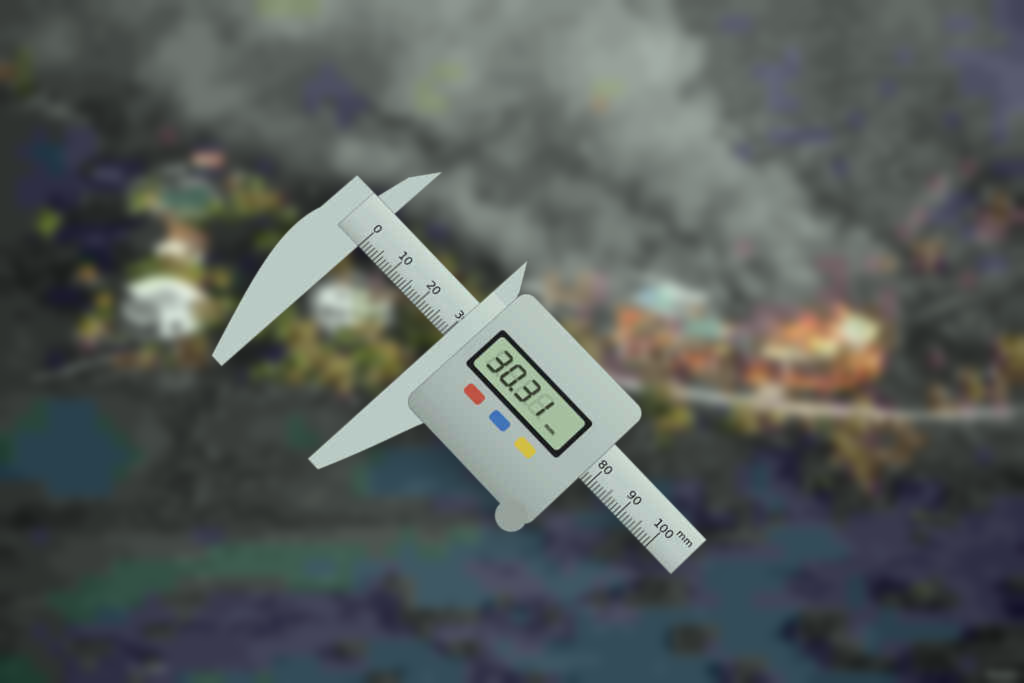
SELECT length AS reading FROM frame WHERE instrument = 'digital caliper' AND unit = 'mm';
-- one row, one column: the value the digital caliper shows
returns 30.31 mm
